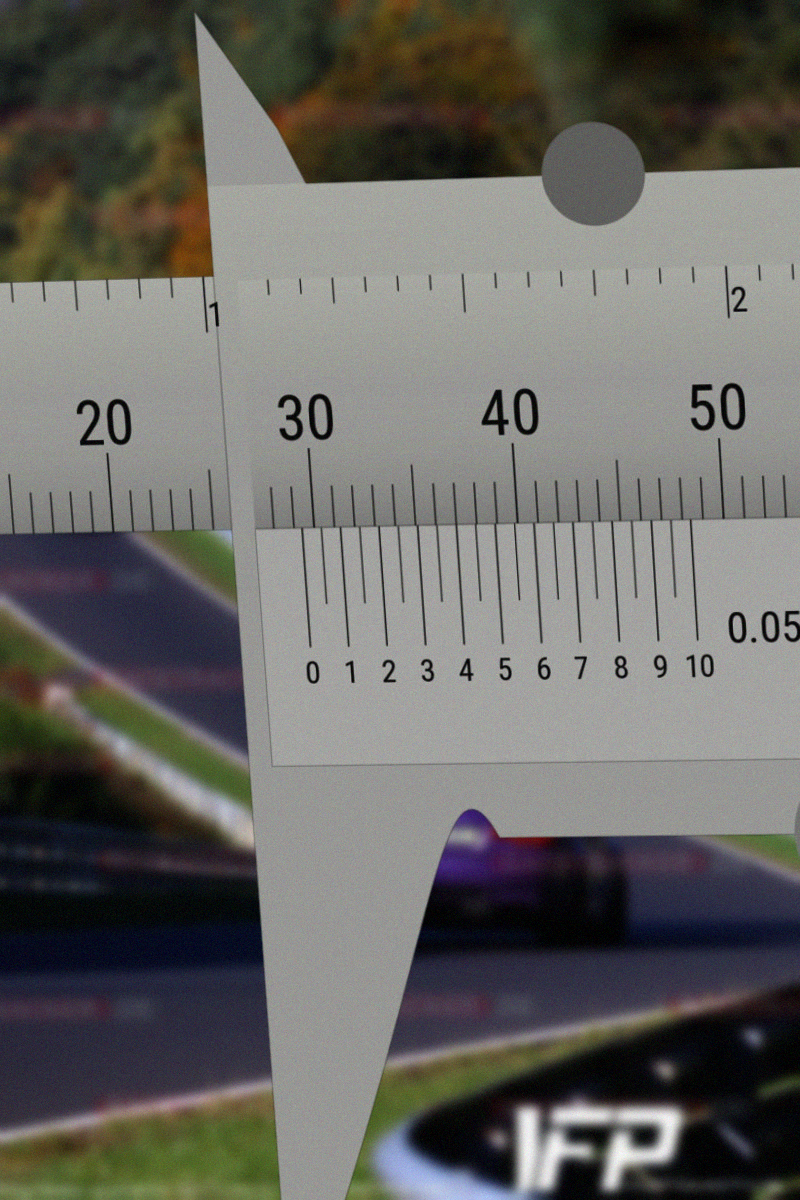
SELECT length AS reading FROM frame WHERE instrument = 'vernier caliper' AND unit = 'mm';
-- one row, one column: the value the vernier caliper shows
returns 29.4 mm
